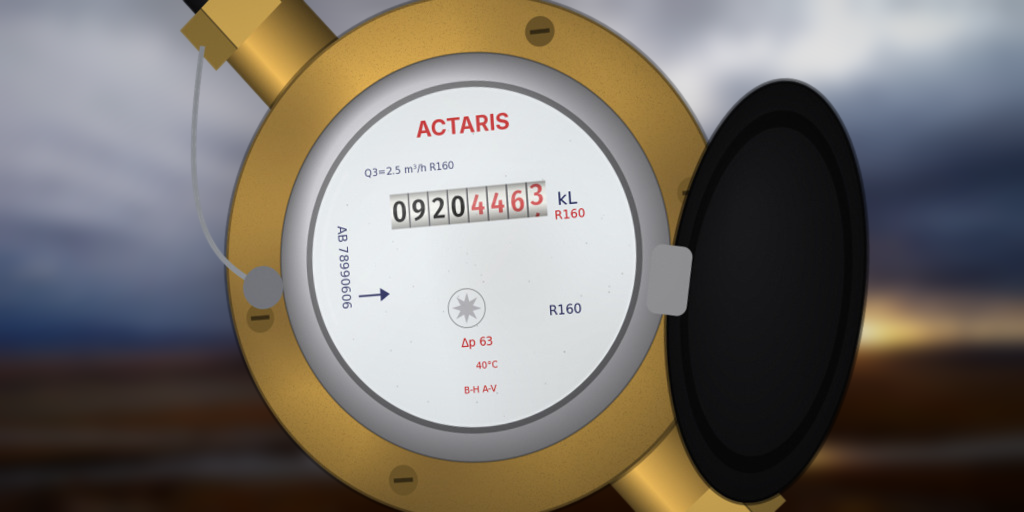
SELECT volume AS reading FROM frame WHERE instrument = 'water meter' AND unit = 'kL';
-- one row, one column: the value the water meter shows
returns 920.4463 kL
